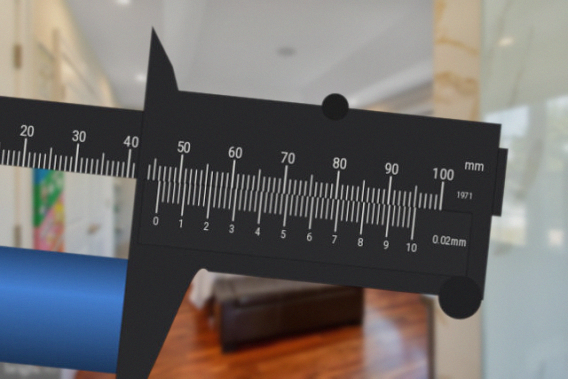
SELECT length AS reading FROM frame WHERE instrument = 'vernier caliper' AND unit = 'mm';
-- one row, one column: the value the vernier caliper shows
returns 46.2 mm
